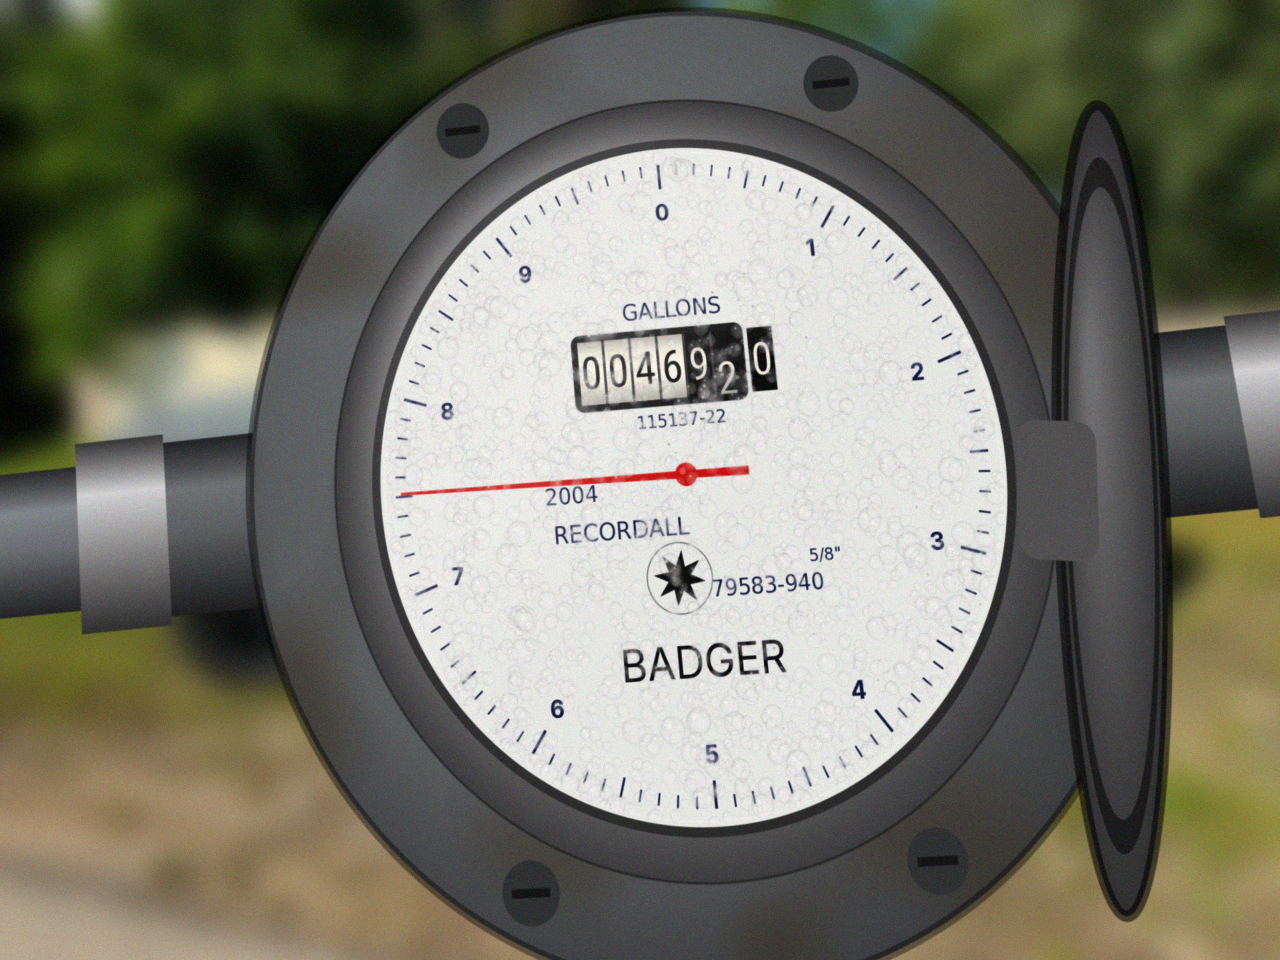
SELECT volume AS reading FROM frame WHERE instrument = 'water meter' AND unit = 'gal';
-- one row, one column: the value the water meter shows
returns 46917.5 gal
